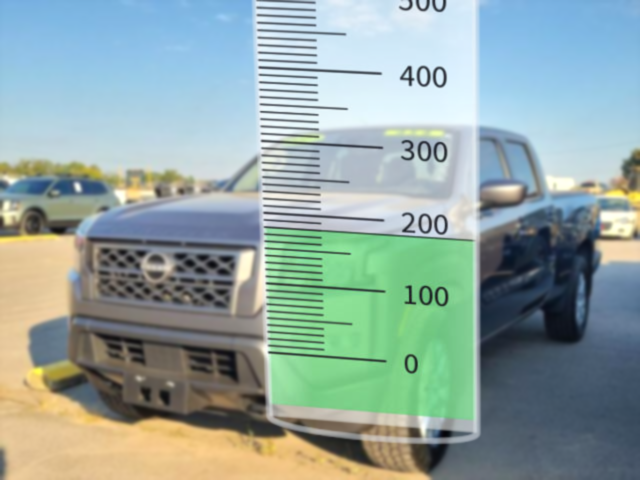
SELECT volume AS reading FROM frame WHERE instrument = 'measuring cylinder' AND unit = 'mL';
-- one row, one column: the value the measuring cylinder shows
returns 180 mL
